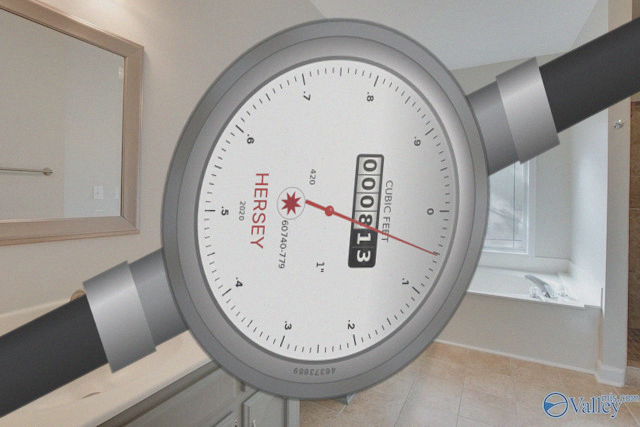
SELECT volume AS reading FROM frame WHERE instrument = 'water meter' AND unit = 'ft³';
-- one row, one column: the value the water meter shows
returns 813.05 ft³
